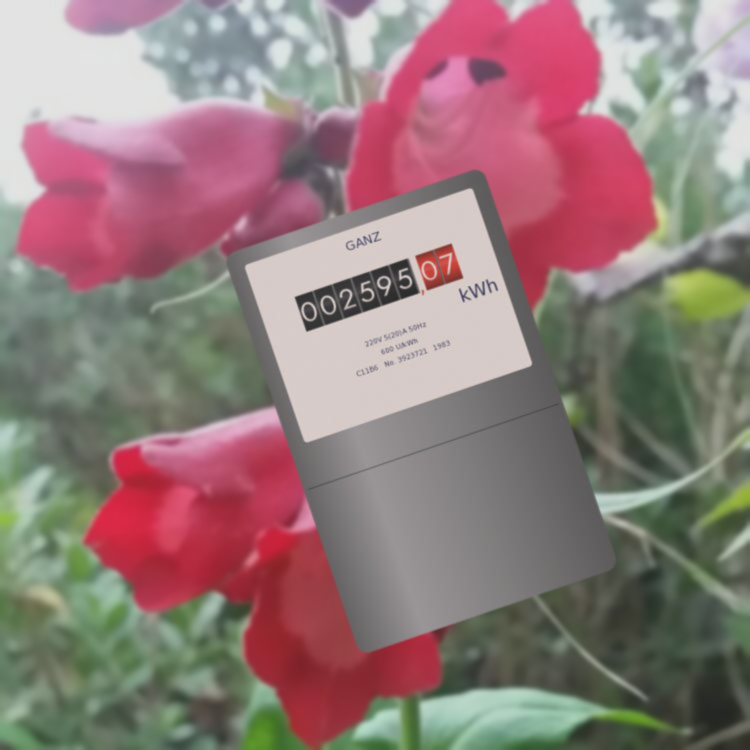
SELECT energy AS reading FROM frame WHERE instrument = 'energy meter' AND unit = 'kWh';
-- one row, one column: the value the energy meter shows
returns 2595.07 kWh
